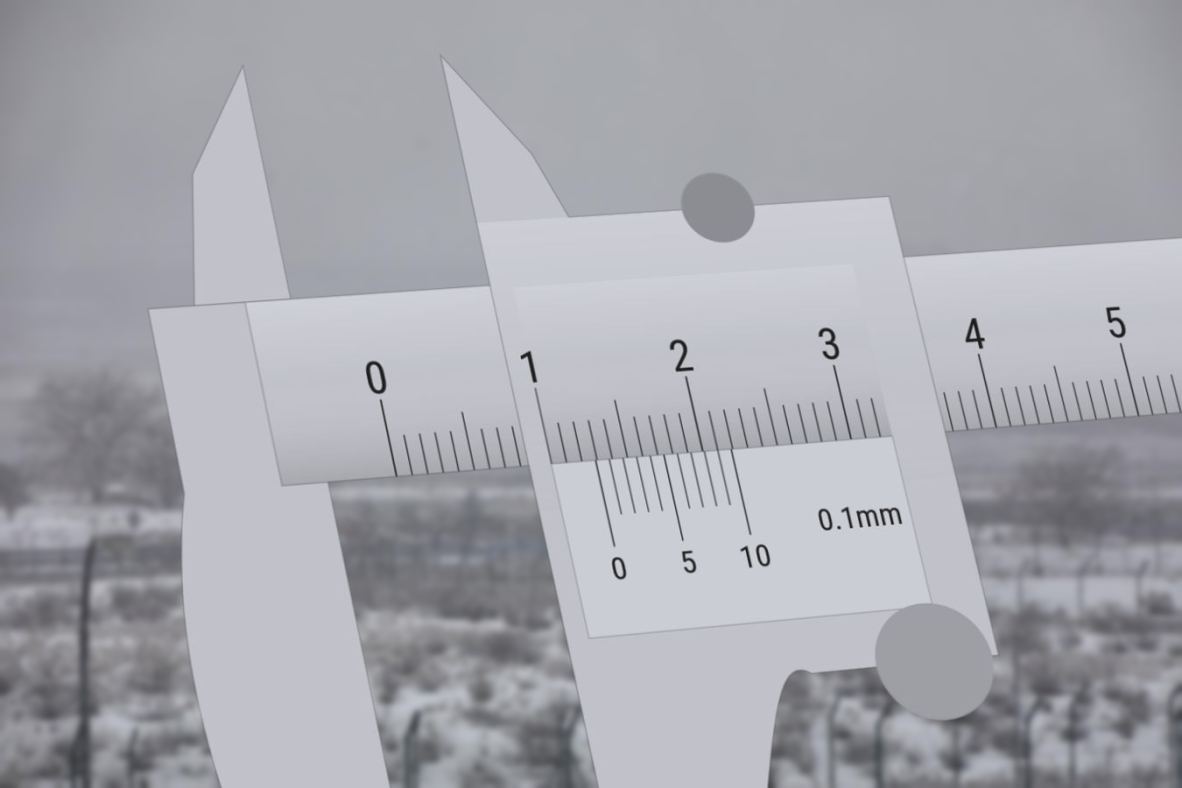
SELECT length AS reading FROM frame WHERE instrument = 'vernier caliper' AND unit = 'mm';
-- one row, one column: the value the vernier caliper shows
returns 12.9 mm
